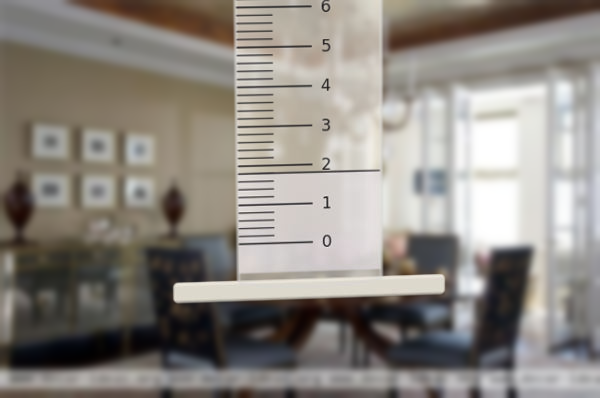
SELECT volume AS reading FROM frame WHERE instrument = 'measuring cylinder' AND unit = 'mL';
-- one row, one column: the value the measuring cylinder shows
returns 1.8 mL
